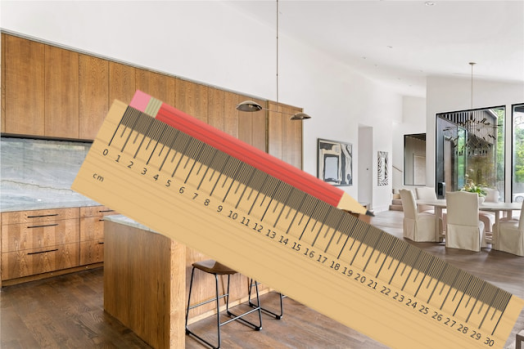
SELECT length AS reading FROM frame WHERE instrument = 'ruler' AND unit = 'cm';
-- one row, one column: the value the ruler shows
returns 19 cm
